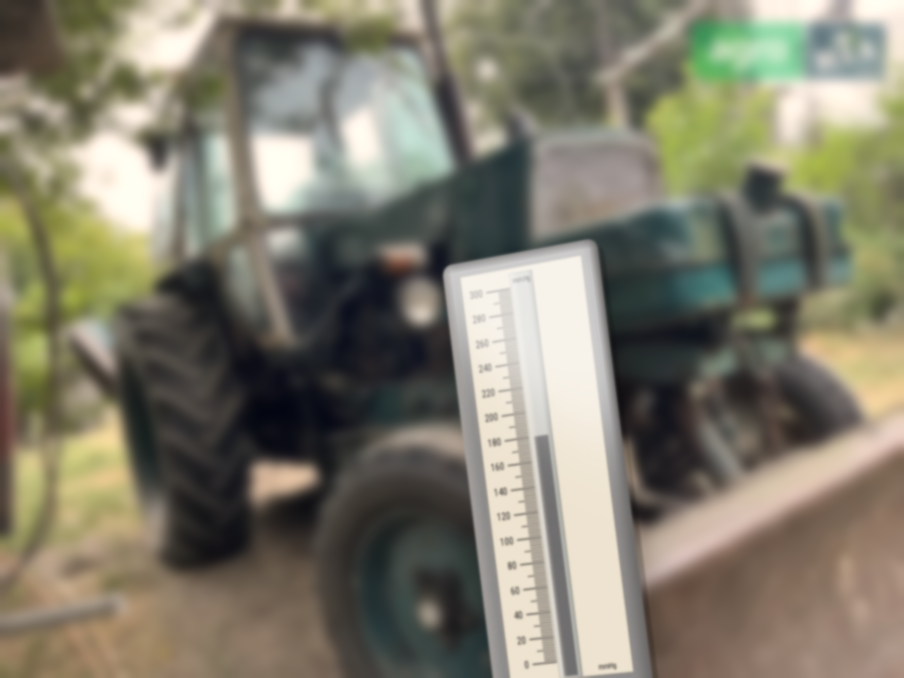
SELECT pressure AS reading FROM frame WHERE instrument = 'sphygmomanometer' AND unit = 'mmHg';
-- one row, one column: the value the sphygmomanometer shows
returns 180 mmHg
